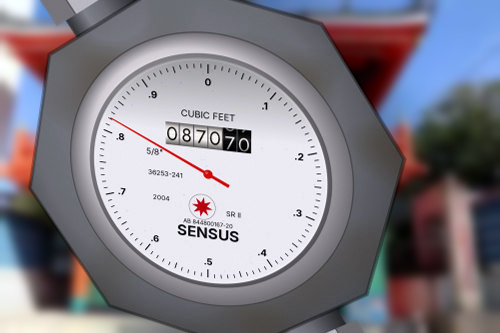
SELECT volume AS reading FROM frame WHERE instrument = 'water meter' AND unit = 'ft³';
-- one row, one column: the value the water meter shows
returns 87069.82 ft³
